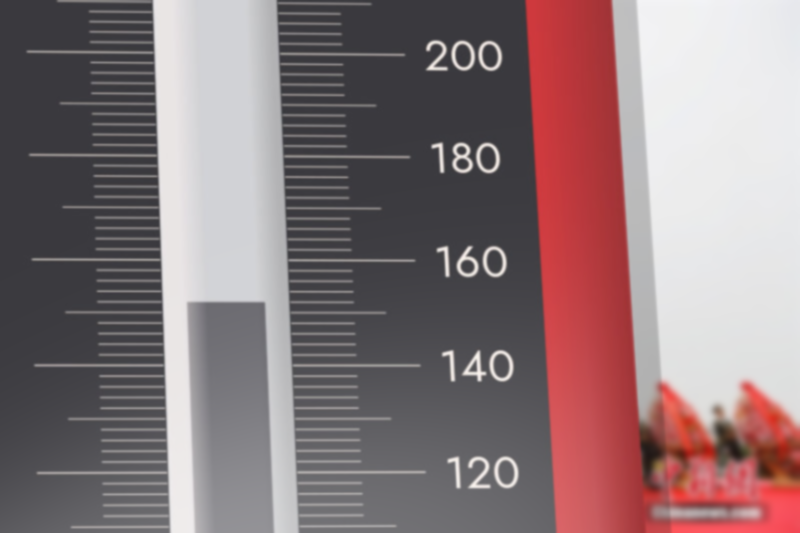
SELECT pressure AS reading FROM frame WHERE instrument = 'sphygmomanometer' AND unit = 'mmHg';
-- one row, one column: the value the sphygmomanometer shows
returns 152 mmHg
